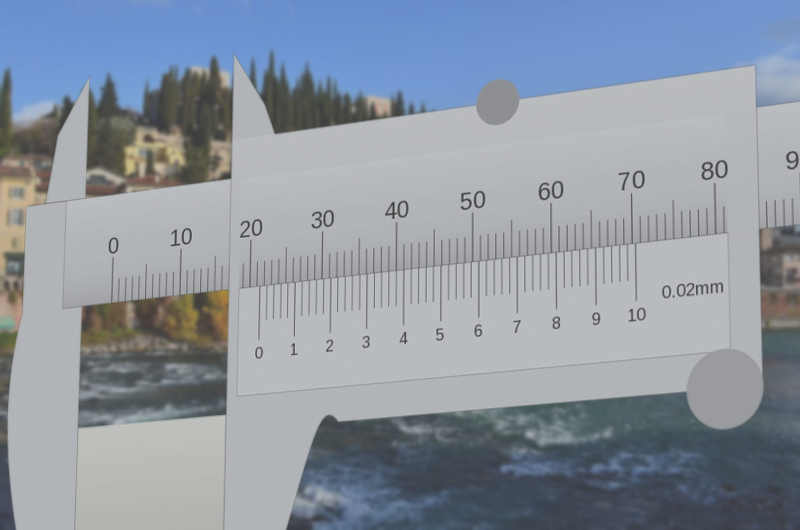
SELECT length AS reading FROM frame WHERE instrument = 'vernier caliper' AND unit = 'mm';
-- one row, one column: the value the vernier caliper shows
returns 21.4 mm
